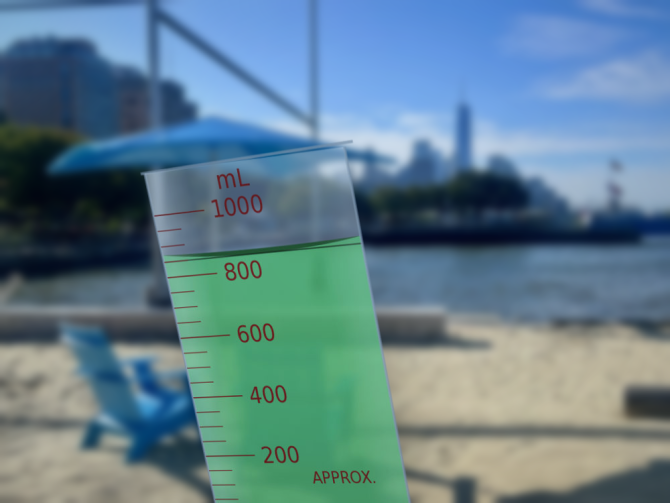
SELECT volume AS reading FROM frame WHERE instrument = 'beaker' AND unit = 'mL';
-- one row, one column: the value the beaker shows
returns 850 mL
